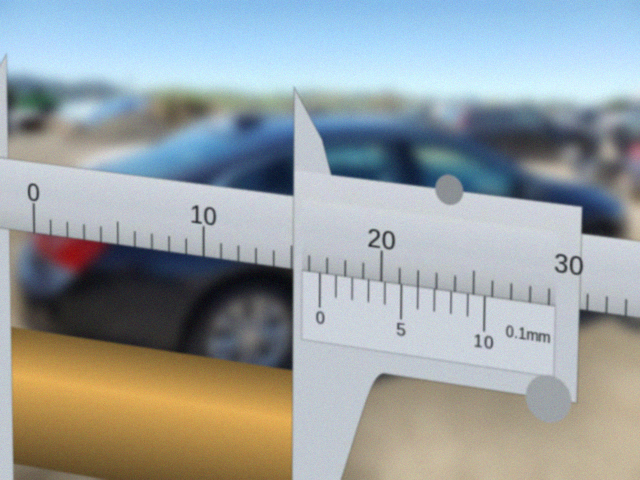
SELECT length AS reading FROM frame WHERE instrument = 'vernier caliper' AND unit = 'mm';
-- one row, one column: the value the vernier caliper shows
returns 16.6 mm
